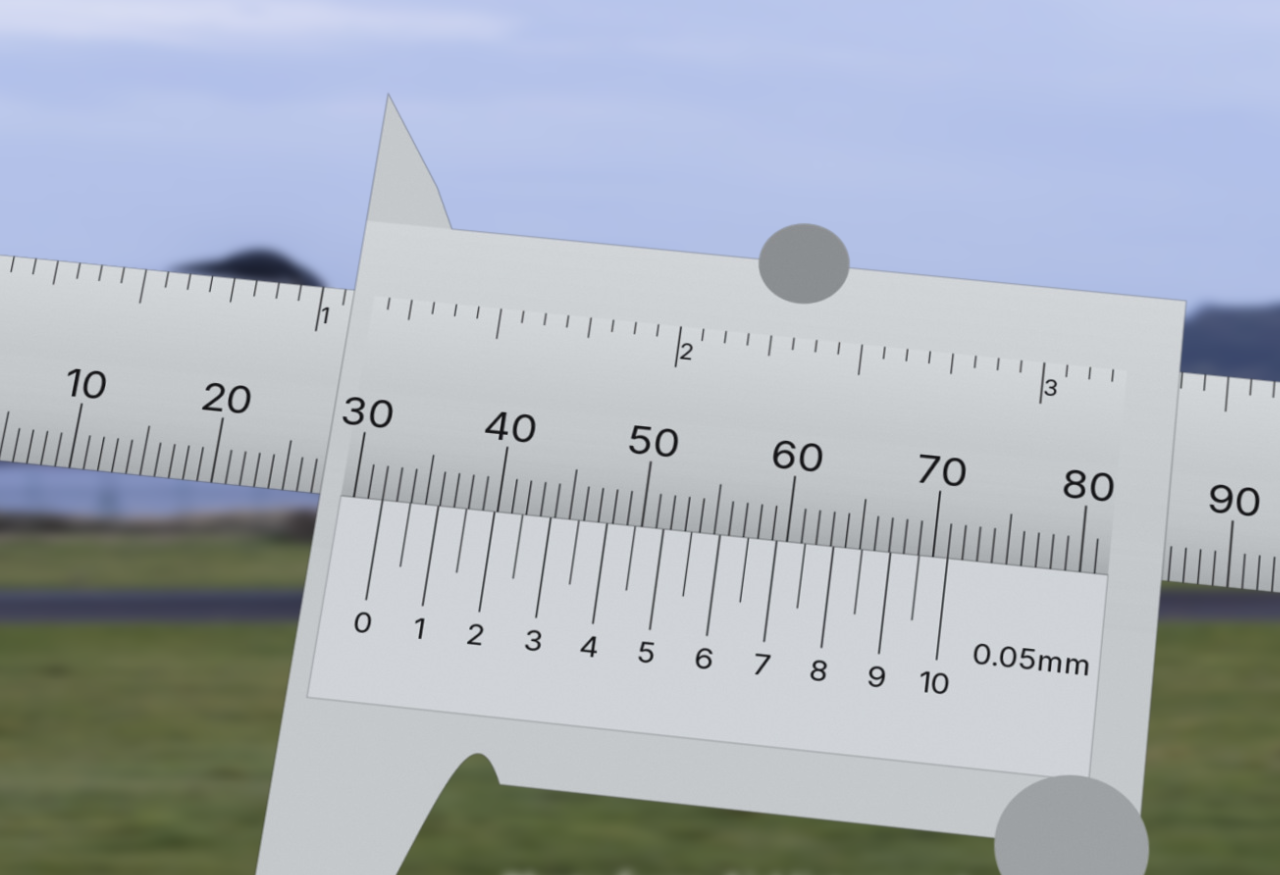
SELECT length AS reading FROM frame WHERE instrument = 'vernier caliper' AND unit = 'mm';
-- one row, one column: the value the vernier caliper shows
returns 32.0 mm
